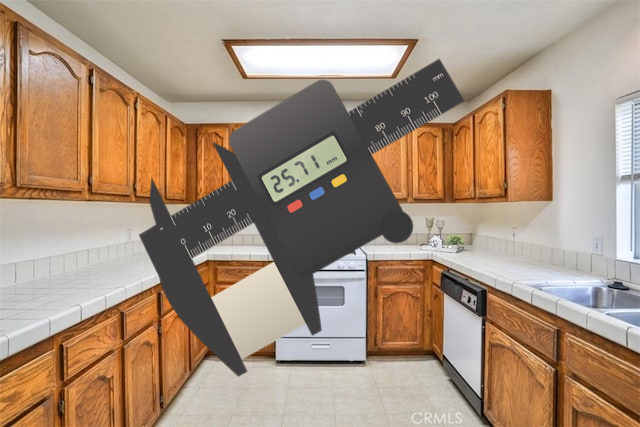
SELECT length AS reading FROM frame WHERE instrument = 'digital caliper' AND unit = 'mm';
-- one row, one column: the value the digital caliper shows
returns 25.71 mm
